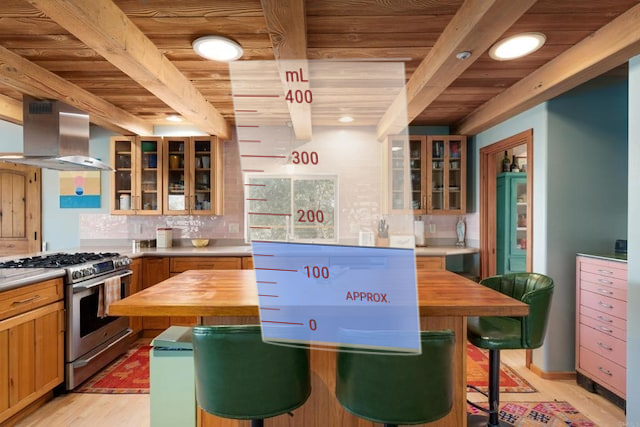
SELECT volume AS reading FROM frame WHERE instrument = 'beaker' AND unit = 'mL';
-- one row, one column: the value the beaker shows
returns 150 mL
